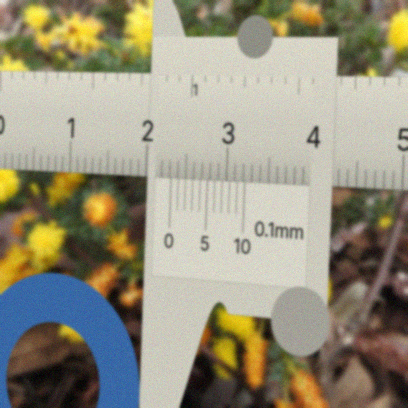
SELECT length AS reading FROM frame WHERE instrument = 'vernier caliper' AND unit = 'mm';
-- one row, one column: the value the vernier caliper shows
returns 23.2 mm
